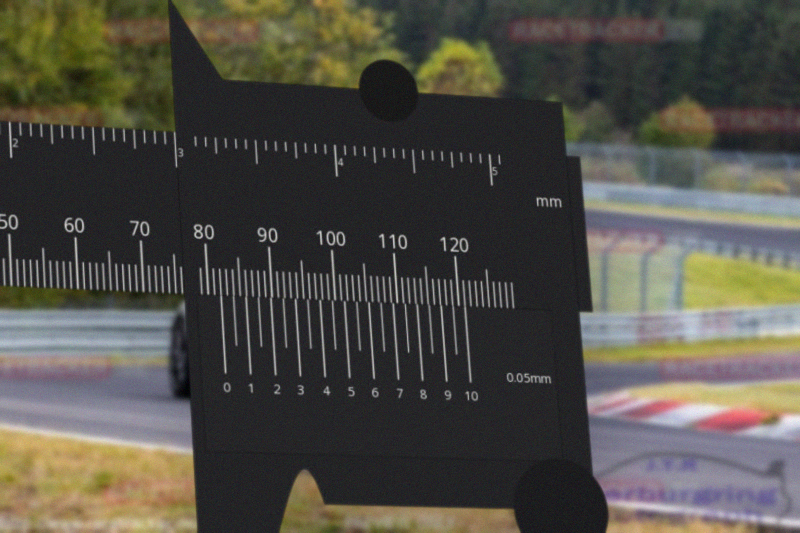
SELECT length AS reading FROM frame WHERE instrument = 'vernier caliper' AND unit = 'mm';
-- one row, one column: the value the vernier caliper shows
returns 82.0 mm
